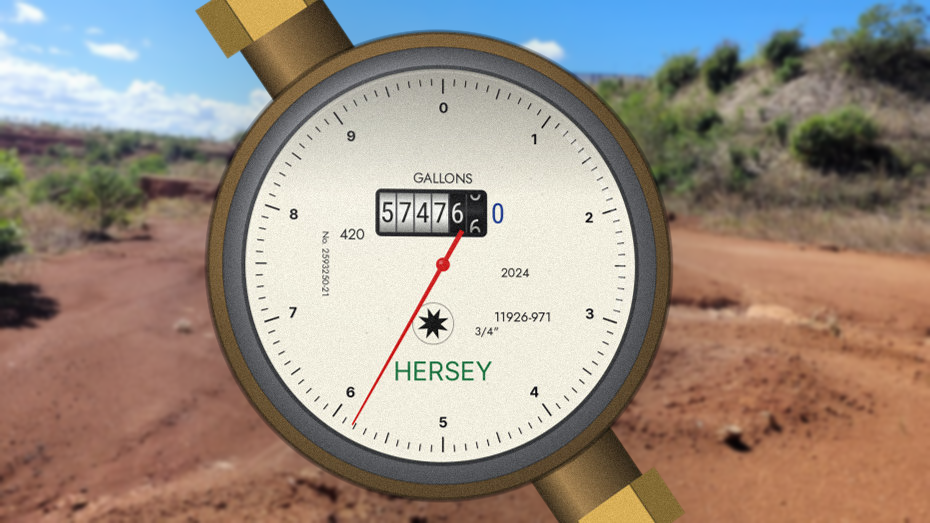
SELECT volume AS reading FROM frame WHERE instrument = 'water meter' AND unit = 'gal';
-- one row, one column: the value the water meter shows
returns 5747655.8 gal
